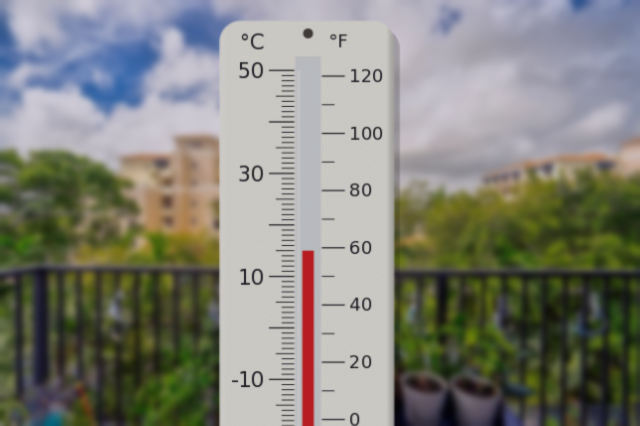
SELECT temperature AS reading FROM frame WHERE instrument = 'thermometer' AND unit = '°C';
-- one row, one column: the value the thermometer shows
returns 15 °C
